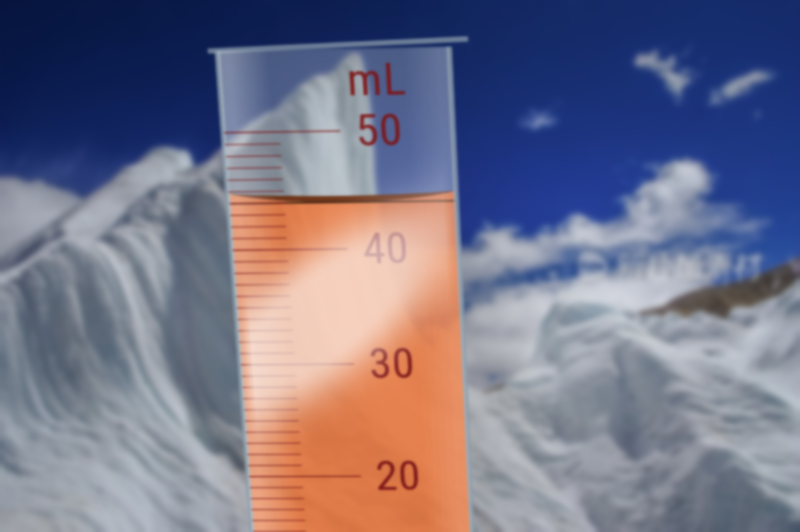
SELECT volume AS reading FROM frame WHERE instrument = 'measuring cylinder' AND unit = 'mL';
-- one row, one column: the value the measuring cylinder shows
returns 44 mL
